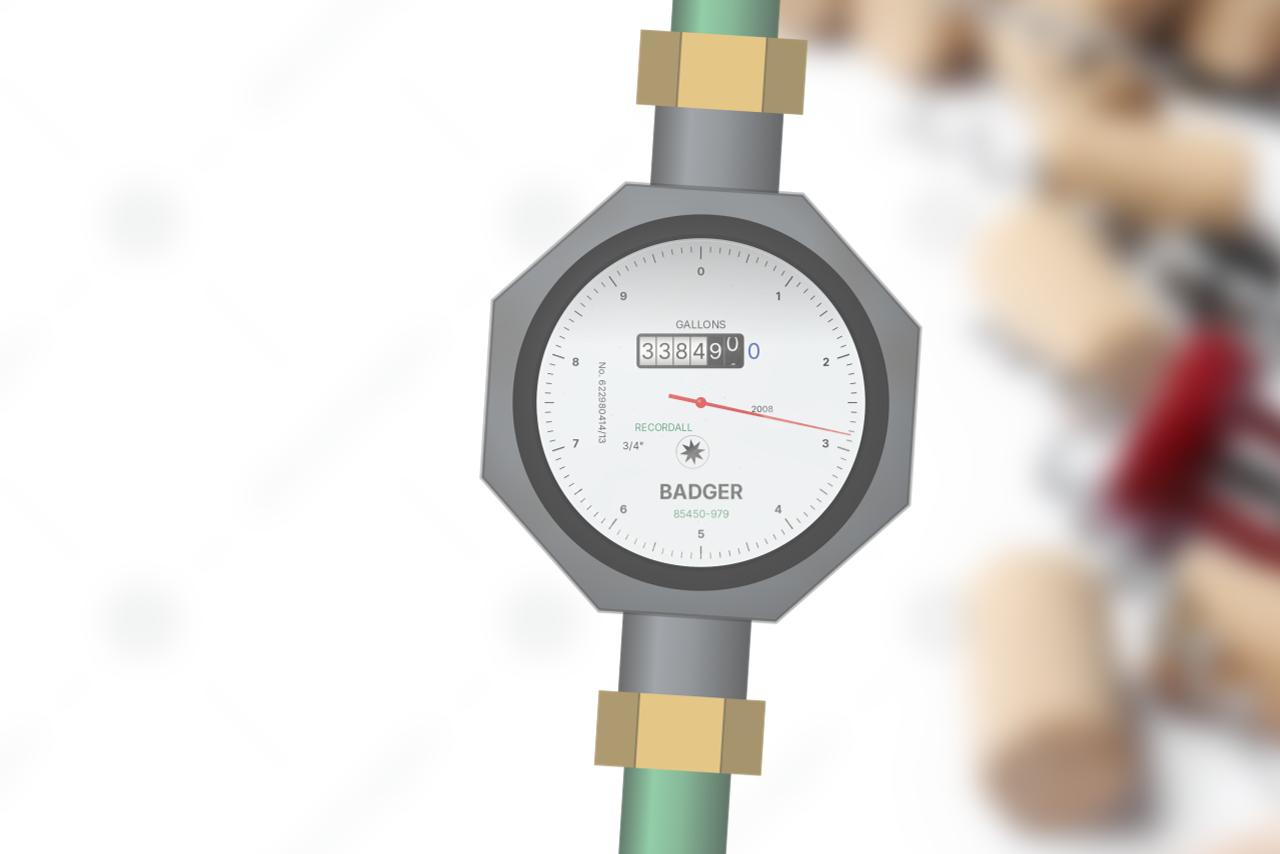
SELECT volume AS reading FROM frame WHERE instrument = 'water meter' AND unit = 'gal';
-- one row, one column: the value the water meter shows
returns 3384902.8 gal
